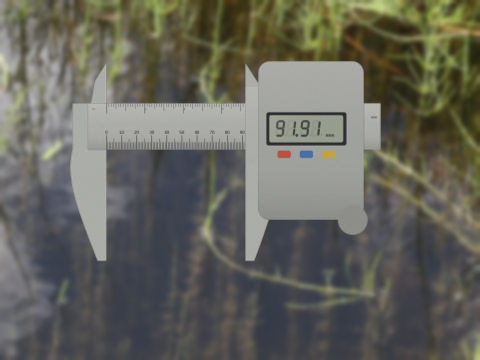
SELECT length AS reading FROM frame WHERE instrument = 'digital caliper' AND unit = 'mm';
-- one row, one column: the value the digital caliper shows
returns 91.91 mm
